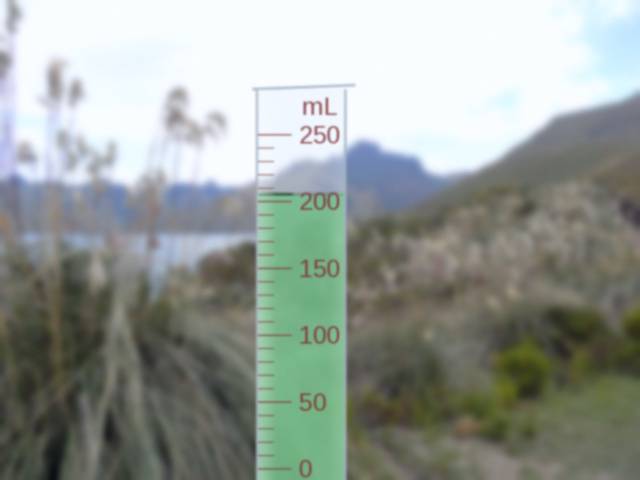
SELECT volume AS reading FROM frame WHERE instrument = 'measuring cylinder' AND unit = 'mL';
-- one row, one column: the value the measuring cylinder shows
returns 205 mL
